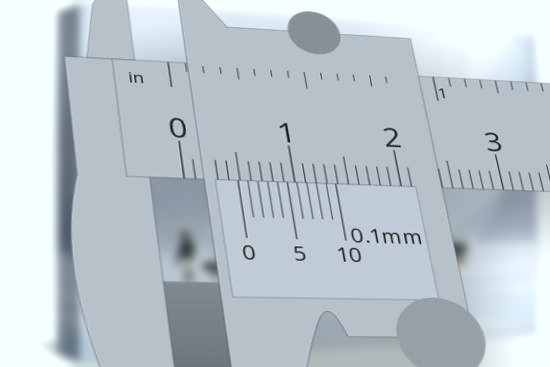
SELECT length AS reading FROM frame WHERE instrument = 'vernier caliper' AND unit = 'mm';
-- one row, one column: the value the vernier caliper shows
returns 4.8 mm
